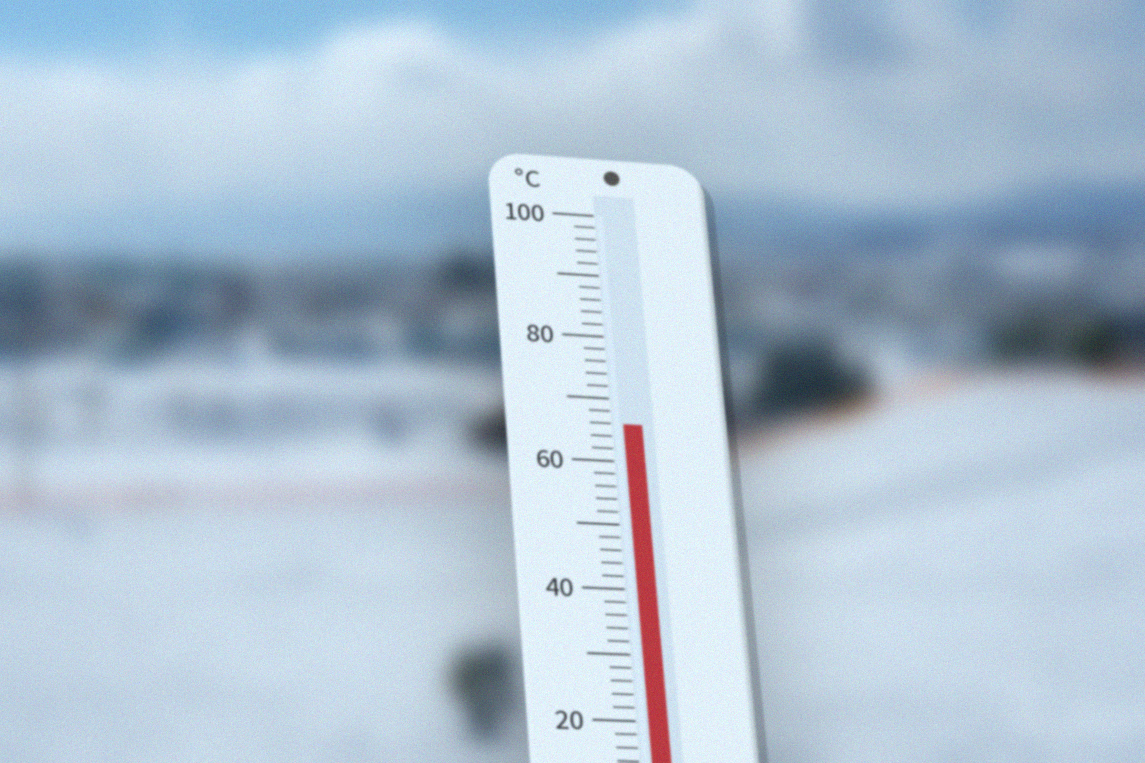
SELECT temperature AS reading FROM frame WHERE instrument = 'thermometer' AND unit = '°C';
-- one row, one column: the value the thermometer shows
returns 66 °C
